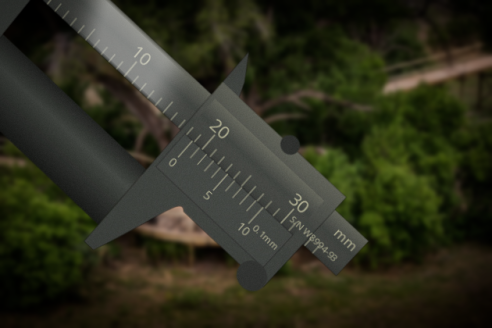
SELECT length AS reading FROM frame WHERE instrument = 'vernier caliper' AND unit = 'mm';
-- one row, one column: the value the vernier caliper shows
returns 18.8 mm
